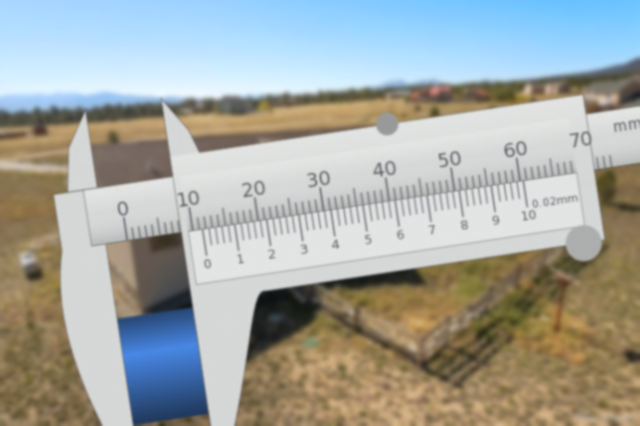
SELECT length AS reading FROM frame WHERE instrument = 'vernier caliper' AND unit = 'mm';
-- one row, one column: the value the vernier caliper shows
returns 11.5 mm
